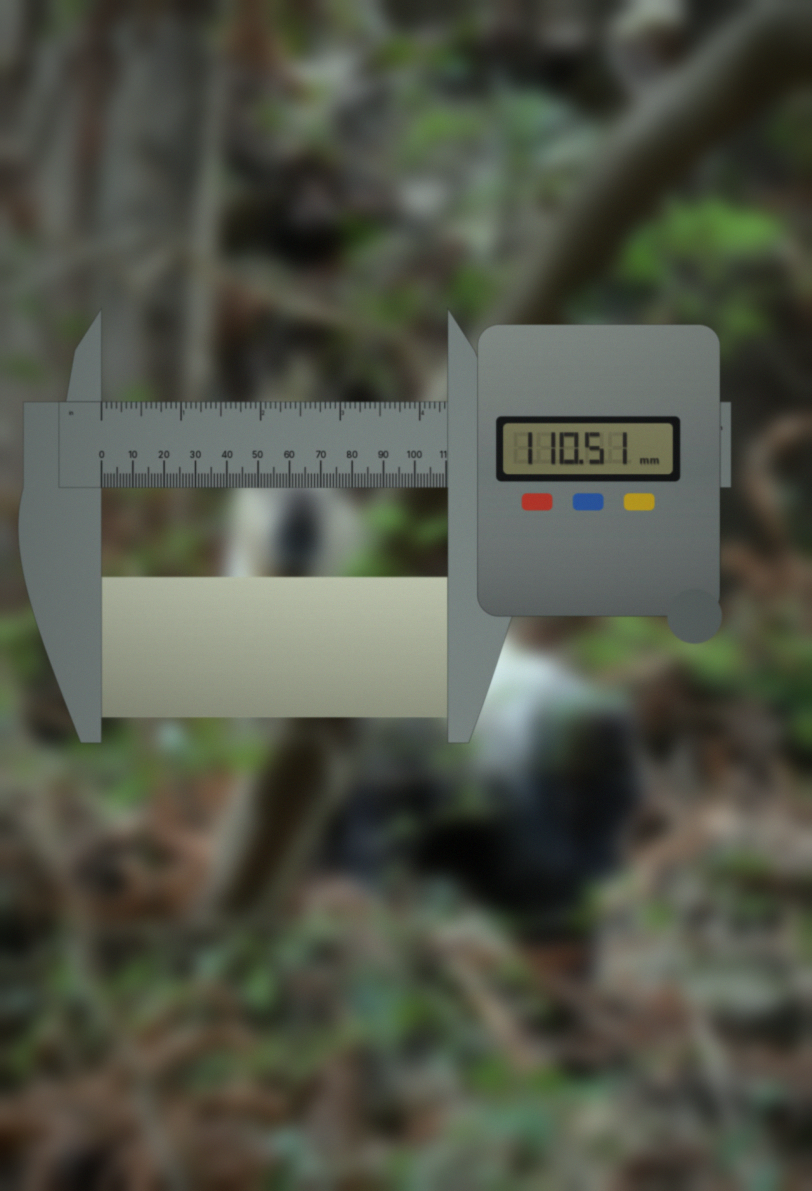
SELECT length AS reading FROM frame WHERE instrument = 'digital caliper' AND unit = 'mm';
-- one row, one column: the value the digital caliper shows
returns 110.51 mm
